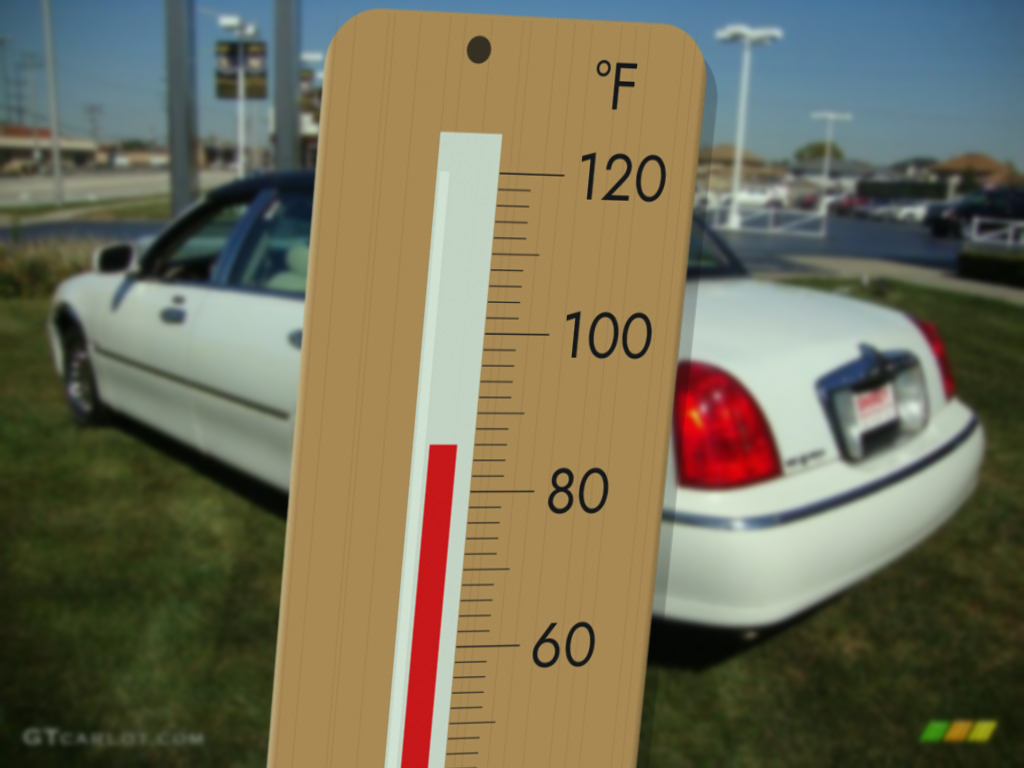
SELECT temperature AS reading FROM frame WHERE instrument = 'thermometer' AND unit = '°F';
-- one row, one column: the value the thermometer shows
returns 86 °F
